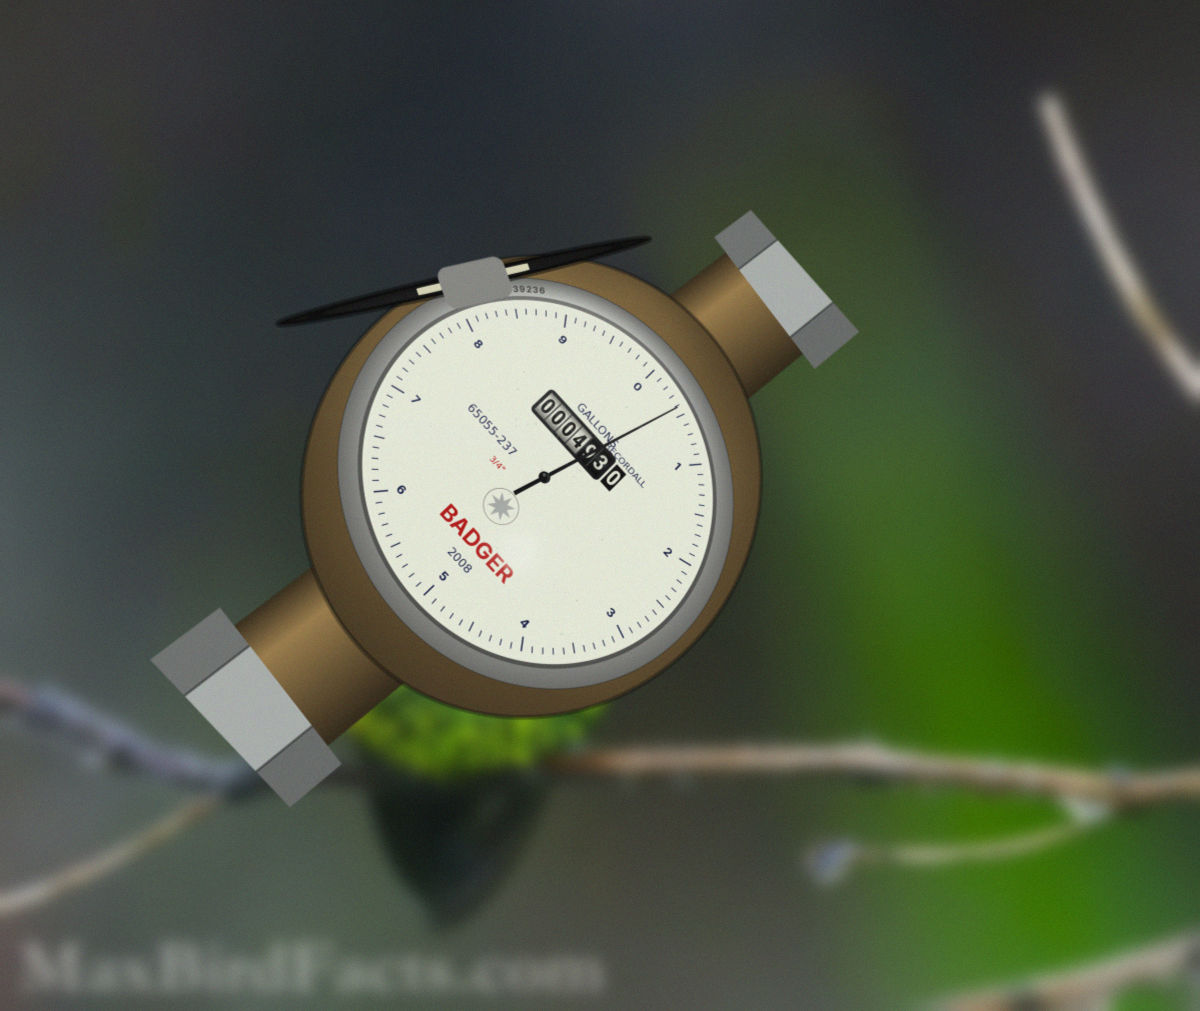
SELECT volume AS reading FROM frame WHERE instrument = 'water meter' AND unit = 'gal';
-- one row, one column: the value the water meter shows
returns 4930.4 gal
